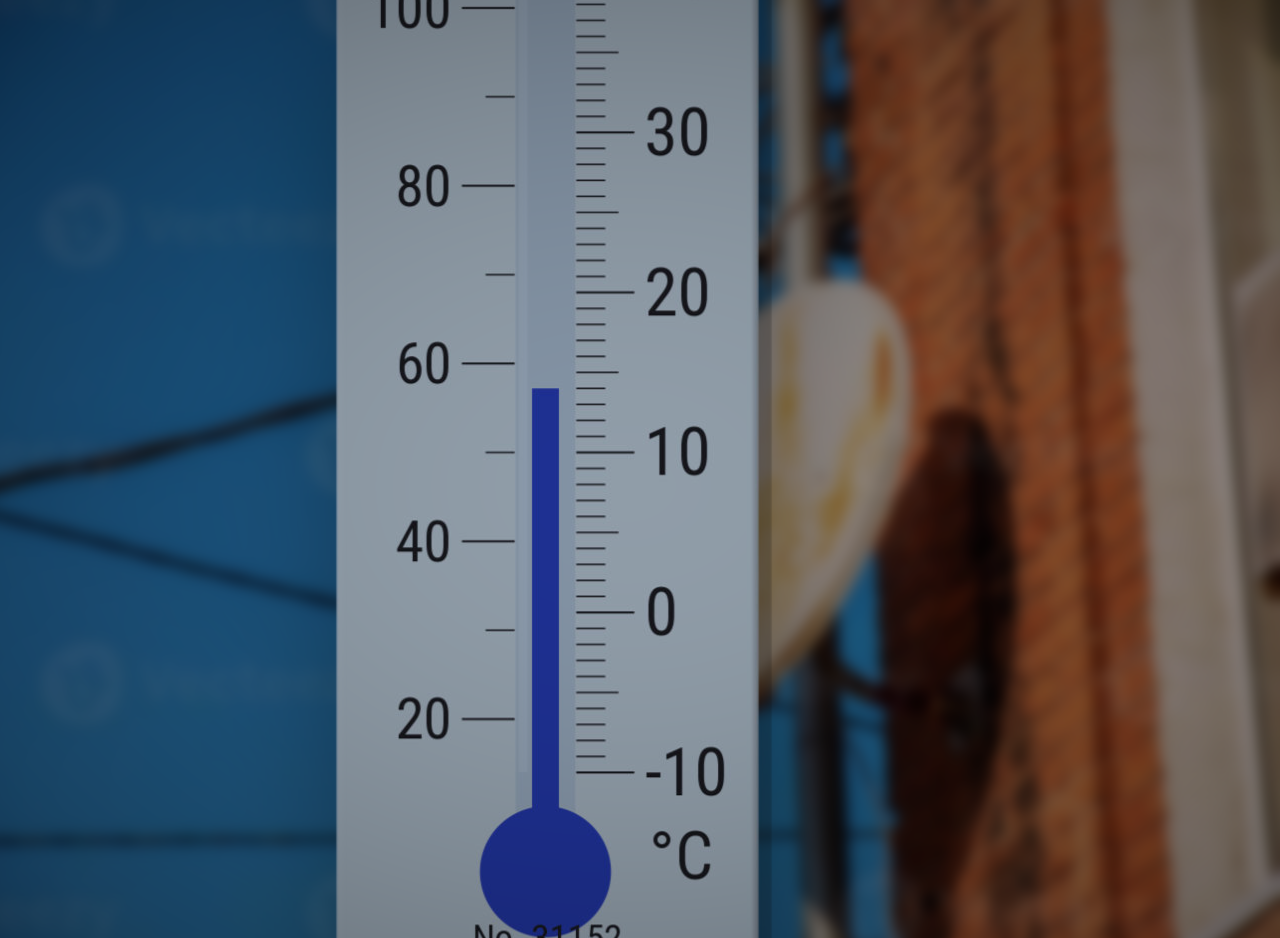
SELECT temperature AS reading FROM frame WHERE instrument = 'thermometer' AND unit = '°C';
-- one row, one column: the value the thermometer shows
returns 14 °C
